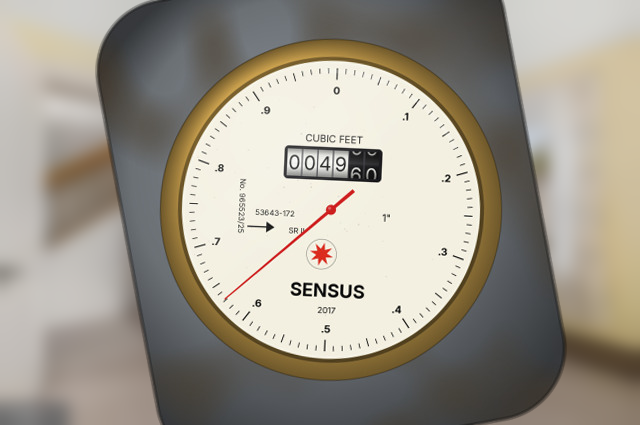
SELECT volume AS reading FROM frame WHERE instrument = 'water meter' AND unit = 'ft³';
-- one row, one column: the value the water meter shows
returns 4959.63 ft³
